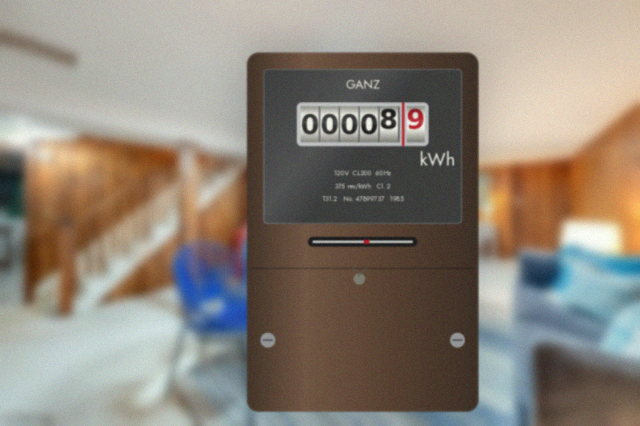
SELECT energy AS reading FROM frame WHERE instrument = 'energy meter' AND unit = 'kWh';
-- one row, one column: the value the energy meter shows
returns 8.9 kWh
